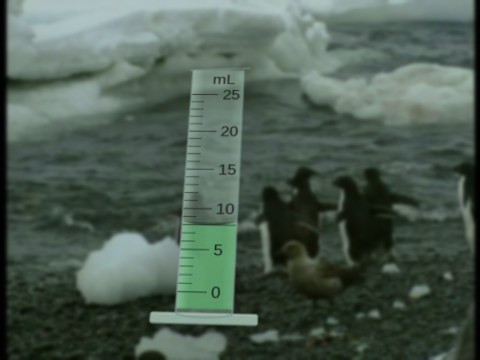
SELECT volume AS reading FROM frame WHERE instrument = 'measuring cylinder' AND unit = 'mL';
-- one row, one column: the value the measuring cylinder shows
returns 8 mL
